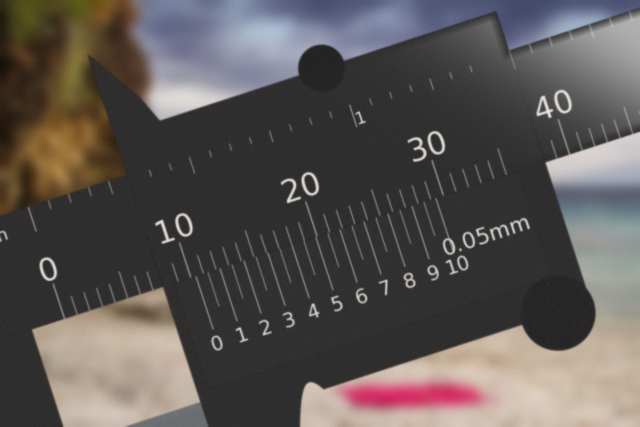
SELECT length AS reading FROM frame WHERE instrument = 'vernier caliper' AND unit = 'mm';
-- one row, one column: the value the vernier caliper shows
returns 10.4 mm
